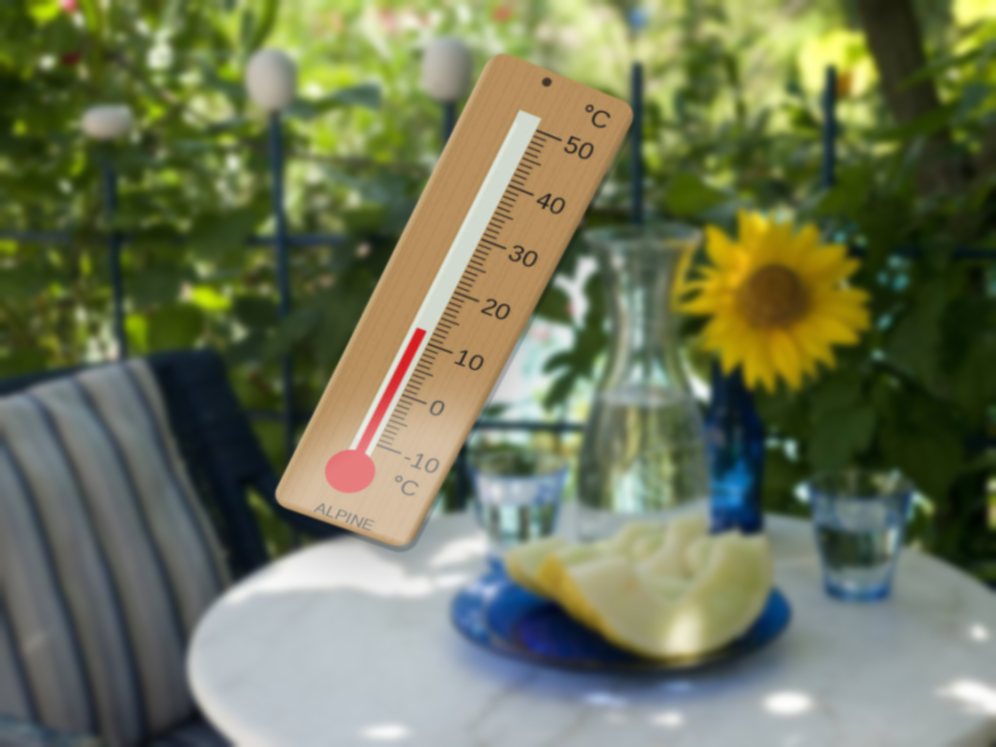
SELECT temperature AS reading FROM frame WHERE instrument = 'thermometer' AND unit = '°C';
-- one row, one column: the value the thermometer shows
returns 12 °C
